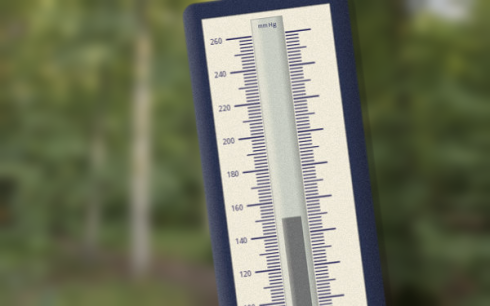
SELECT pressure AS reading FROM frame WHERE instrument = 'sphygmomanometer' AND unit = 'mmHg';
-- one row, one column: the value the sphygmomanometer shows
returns 150 mmHg
